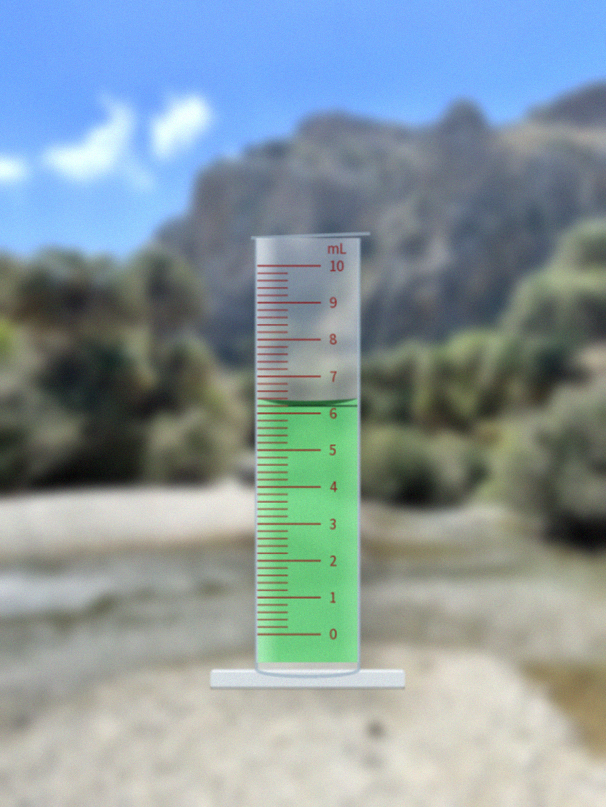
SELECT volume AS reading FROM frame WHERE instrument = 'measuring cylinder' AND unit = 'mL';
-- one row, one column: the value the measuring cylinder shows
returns 6.2 mL
